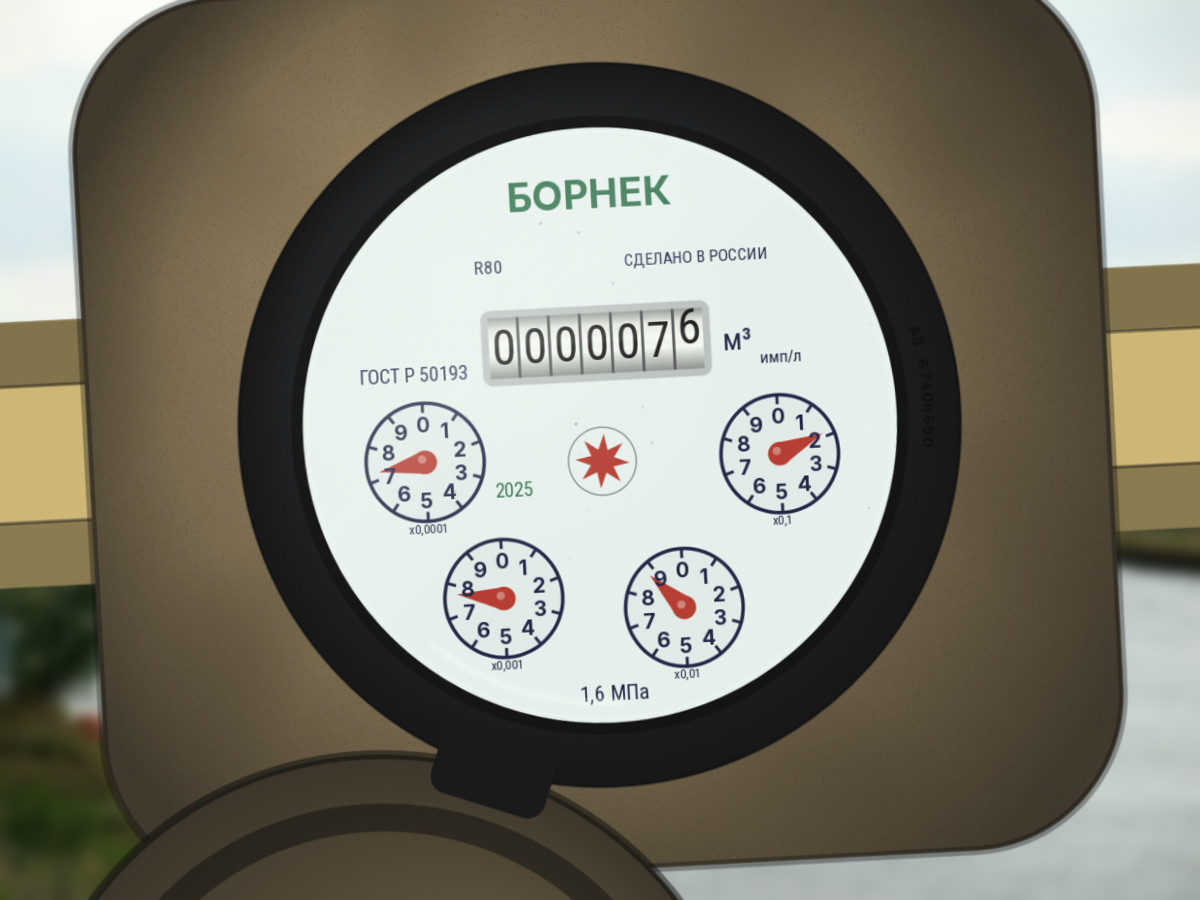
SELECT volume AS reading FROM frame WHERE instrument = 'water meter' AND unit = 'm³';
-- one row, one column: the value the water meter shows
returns 76.1877 m³
